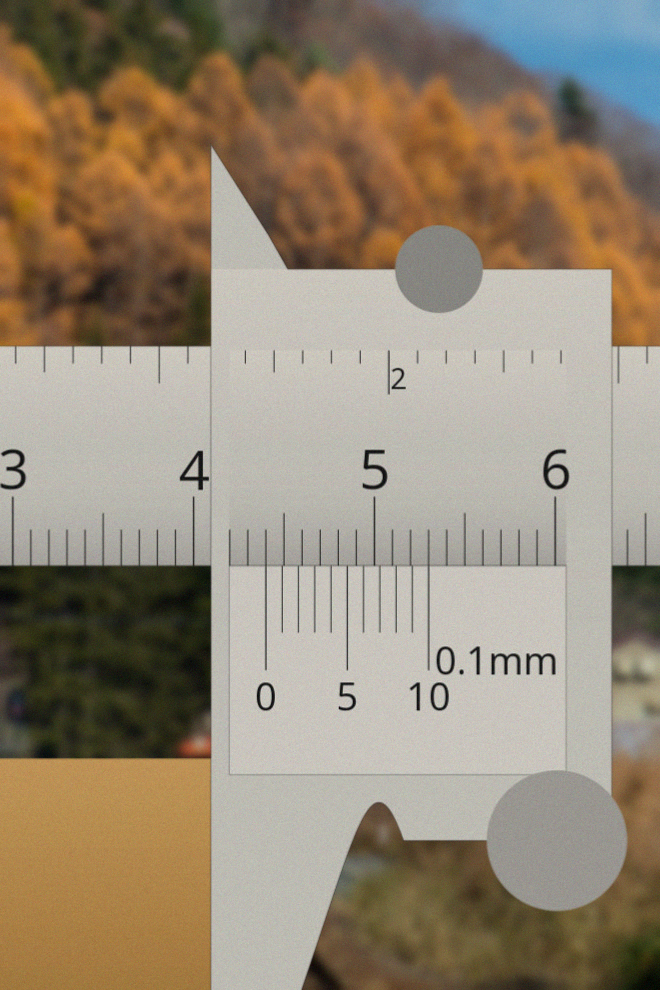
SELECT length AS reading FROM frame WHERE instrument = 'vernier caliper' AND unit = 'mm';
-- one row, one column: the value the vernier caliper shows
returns 44.0 mm
